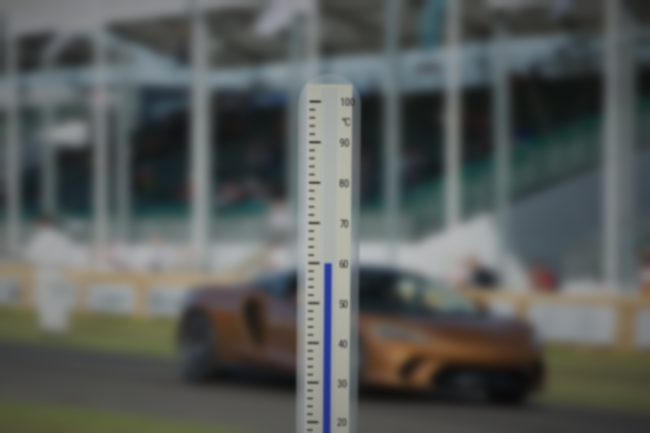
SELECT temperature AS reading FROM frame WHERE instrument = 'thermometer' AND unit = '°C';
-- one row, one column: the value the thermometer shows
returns 60 °C
